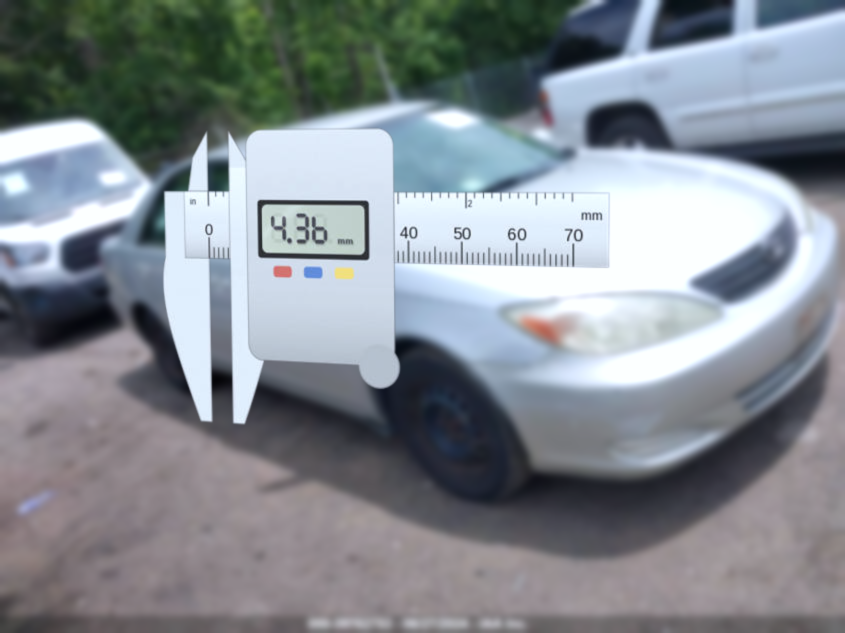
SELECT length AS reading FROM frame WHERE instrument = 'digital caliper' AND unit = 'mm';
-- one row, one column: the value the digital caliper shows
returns 4.36 mm
